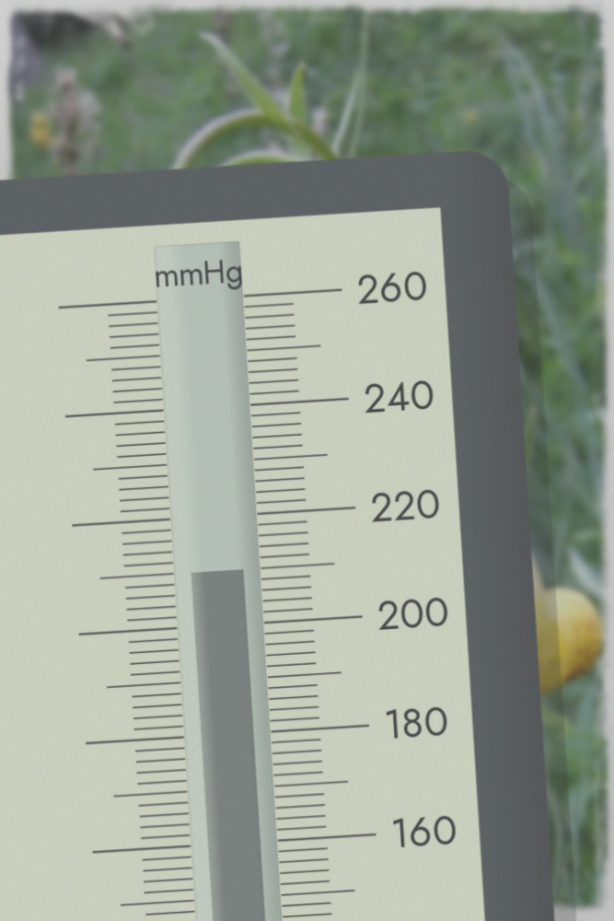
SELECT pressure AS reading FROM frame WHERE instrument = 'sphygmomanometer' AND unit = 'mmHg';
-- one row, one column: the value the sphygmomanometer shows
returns 210 mmHg
